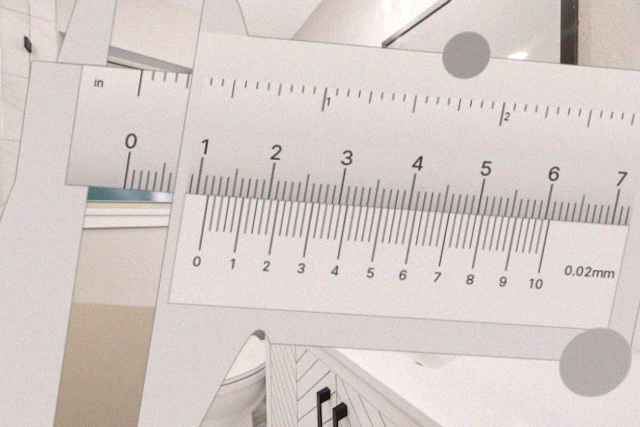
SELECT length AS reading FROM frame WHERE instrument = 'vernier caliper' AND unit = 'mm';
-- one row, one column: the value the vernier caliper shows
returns 11.6 mm
